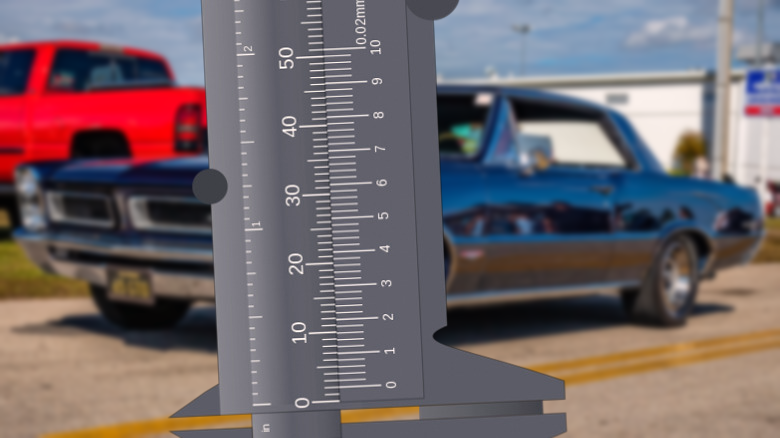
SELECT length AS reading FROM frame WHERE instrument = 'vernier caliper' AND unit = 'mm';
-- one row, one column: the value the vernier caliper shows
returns 2.0 mm
